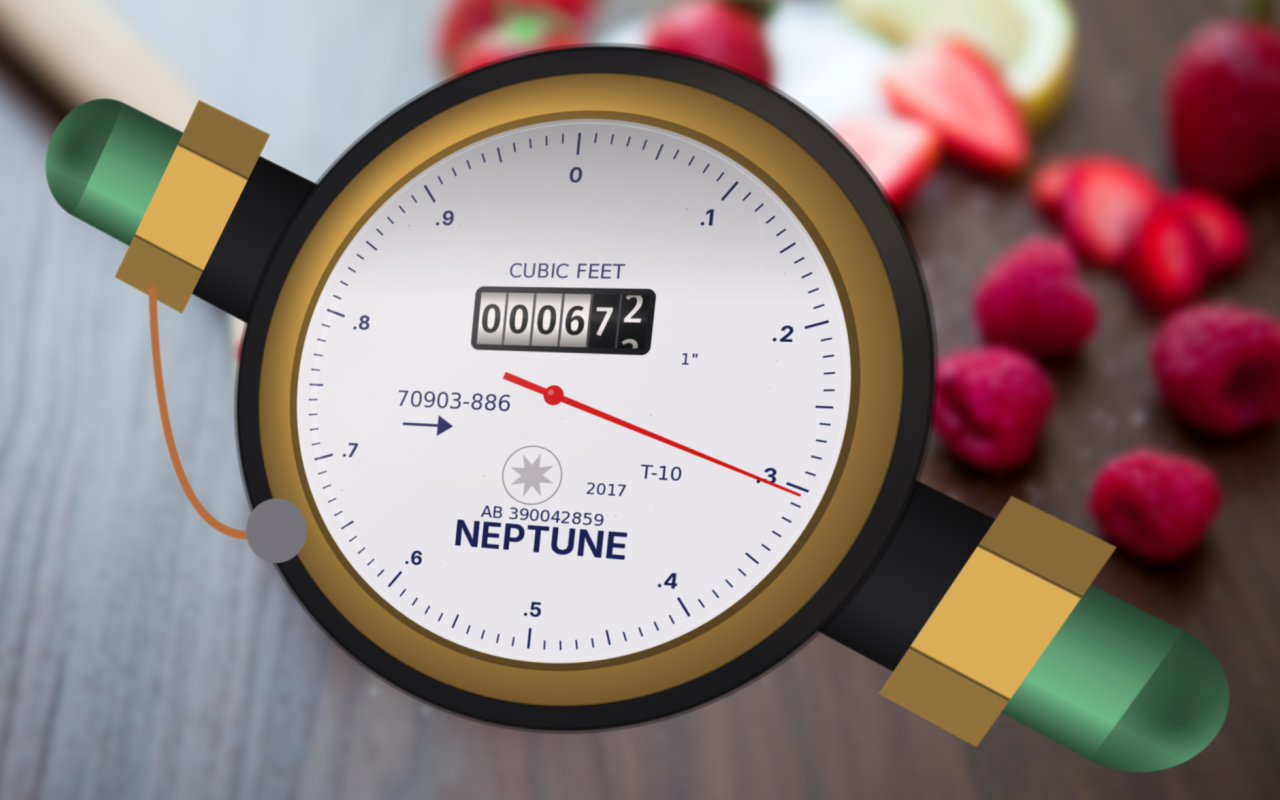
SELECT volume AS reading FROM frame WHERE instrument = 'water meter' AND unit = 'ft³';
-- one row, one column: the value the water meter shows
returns 672.30 ft³
